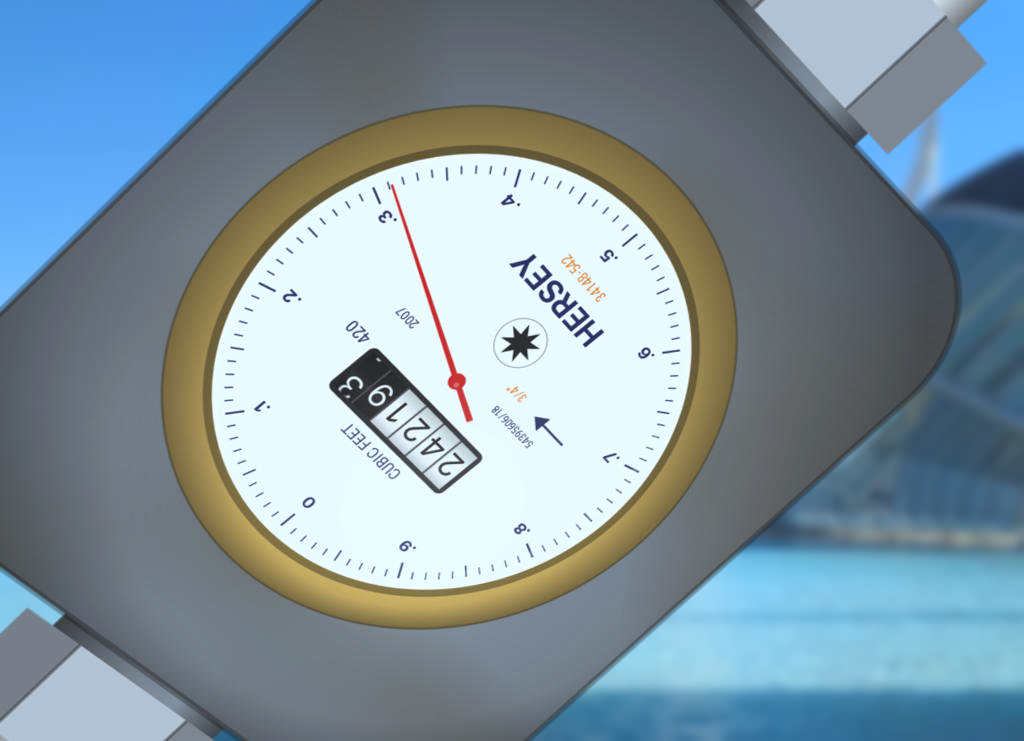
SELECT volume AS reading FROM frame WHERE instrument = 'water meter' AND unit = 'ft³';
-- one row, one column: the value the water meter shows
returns 242193.31 ft³
